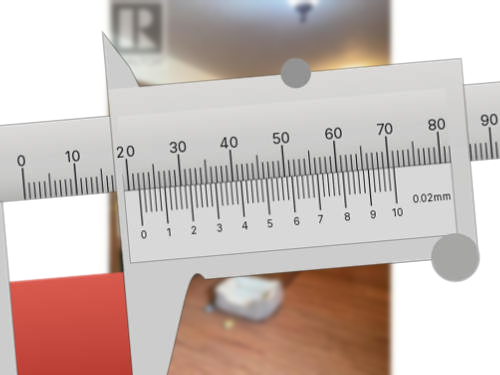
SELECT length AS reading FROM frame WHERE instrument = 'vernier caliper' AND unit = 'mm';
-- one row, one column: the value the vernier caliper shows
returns 22.0 mm
